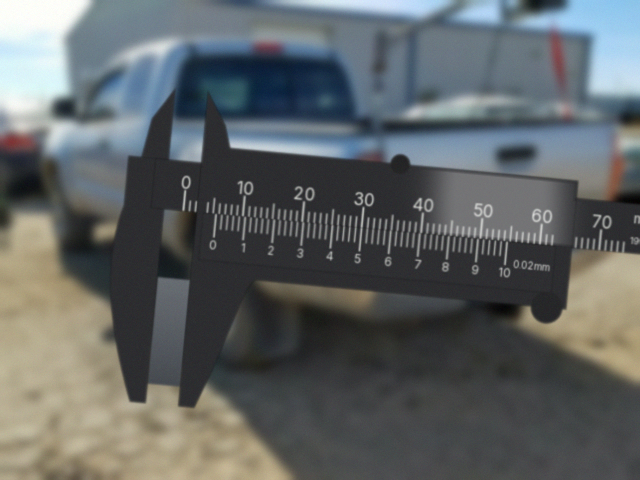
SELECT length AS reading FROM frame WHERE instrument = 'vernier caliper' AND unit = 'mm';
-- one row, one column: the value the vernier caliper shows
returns 5.5 mm
